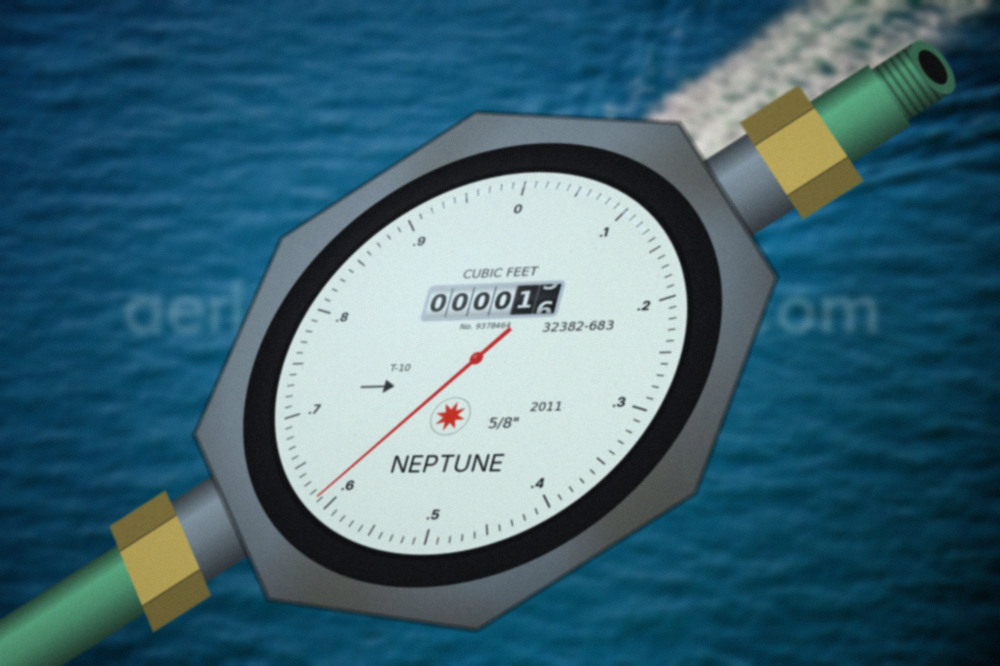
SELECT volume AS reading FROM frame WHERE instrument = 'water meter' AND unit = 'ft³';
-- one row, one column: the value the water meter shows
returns 15.61 ft³
